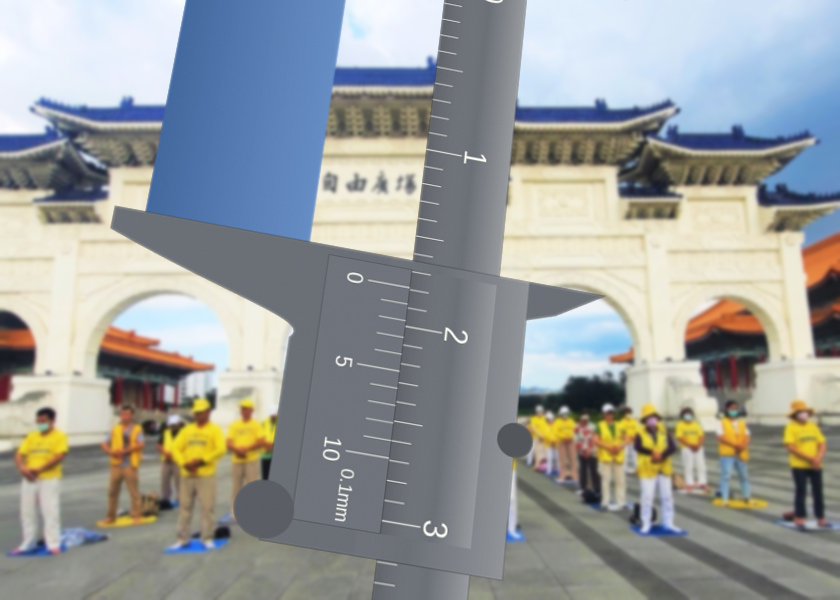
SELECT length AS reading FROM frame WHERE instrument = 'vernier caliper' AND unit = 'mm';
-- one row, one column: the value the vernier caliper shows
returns 17.9 mm
